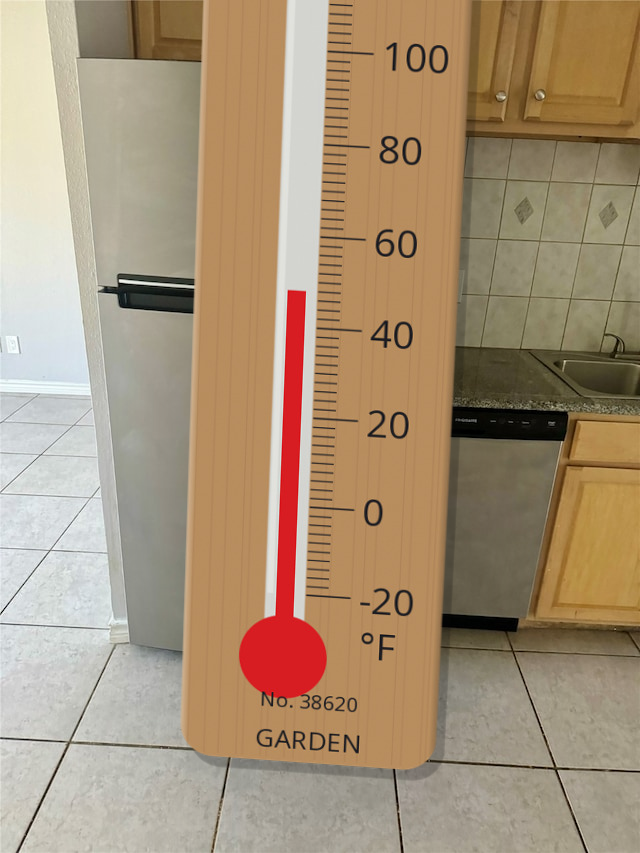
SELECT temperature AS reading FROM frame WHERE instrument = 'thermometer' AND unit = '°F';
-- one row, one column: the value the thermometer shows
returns 48 °F
